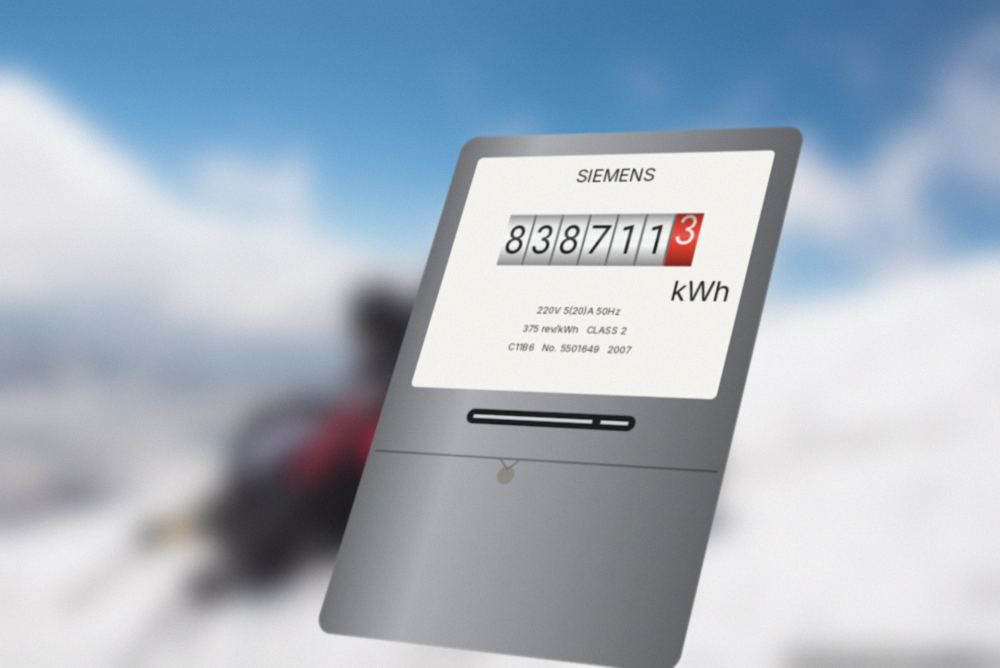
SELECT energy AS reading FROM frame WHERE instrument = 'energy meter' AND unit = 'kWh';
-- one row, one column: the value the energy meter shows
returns 838711.3 kWh
